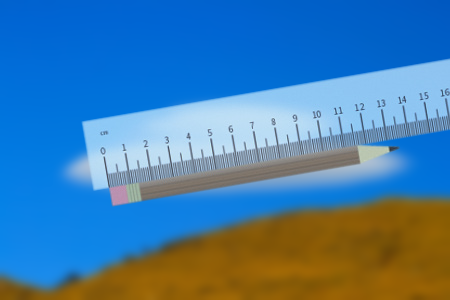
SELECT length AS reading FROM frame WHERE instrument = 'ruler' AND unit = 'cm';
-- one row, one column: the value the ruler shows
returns 13.5 cm
